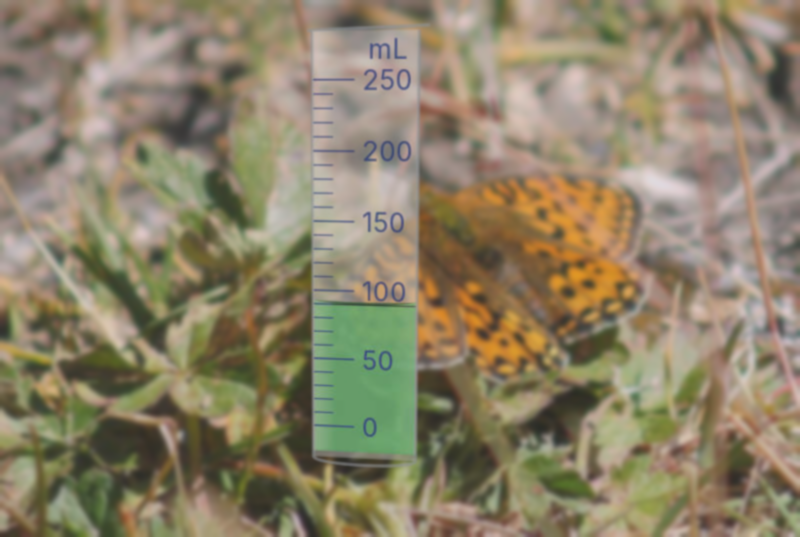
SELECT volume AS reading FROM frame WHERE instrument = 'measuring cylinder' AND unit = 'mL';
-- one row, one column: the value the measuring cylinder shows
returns 90 mL
